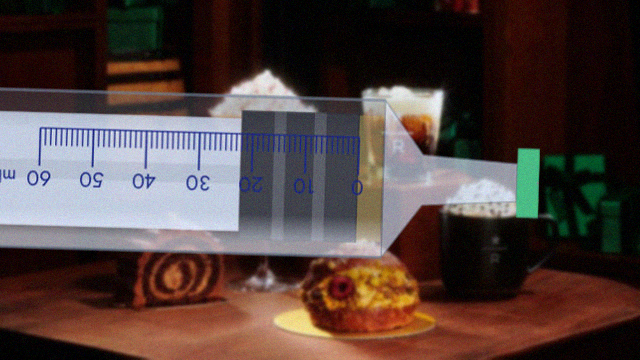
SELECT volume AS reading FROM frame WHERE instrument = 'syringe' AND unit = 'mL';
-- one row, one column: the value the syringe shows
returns 0 mL
